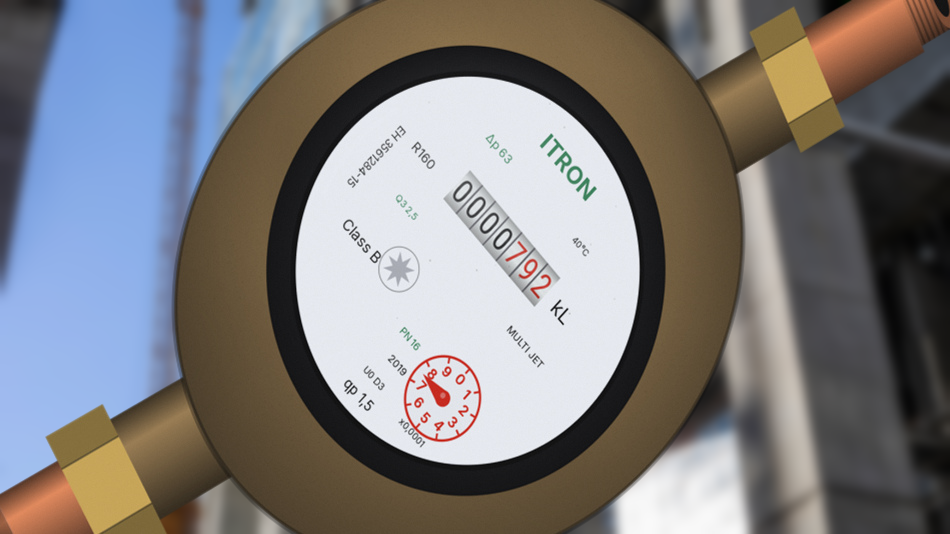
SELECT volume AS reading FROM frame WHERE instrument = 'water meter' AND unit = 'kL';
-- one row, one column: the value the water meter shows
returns 0.7927 kL
